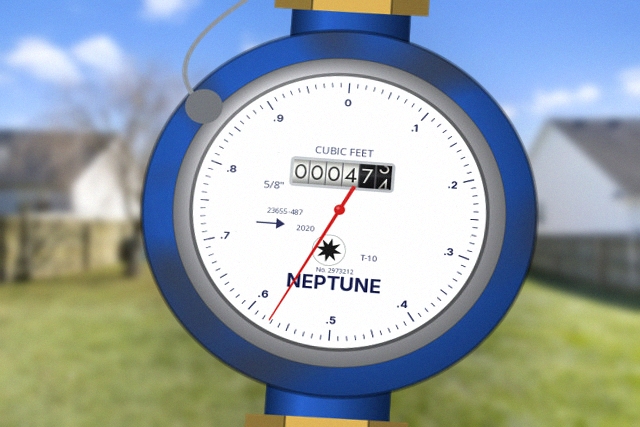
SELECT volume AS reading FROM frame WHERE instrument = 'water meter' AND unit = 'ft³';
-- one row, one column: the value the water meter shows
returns 473.57 ft³
